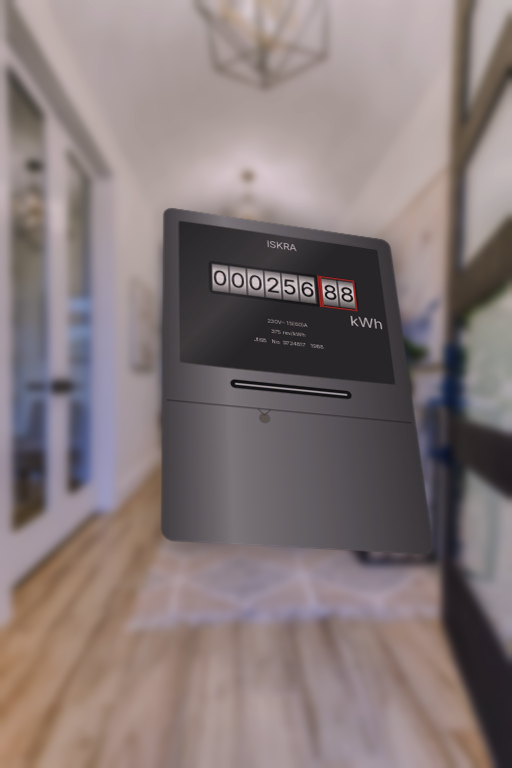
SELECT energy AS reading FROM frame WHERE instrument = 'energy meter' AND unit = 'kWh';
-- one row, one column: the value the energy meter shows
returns 256.88 kWh
